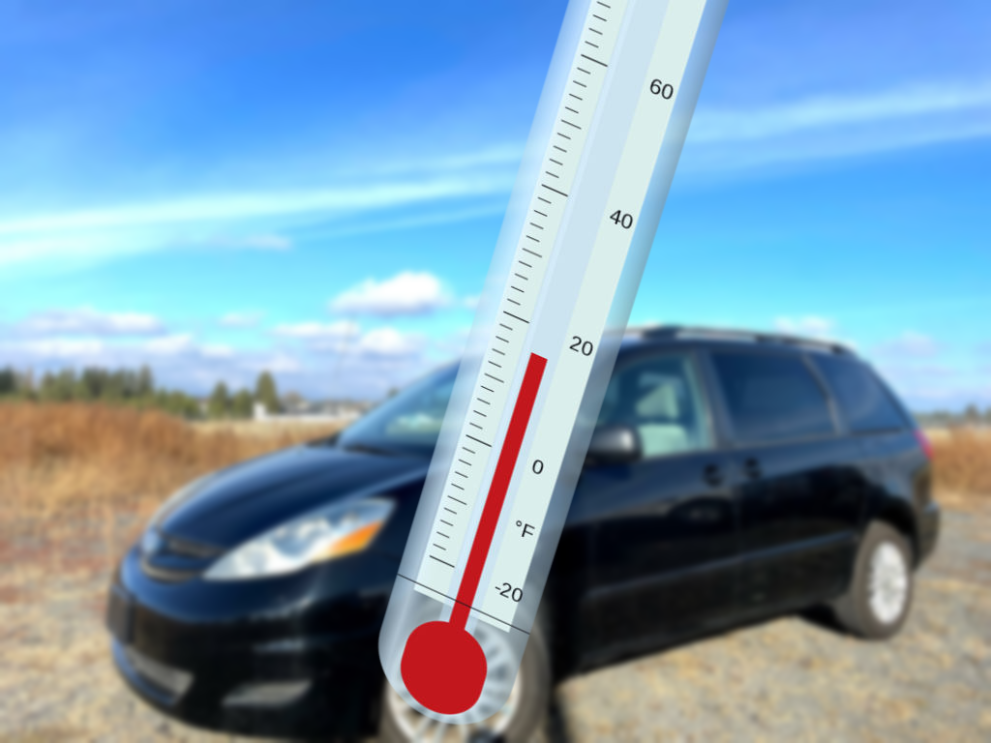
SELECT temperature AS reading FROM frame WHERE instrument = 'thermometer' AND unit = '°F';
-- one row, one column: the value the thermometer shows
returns 16 °F
